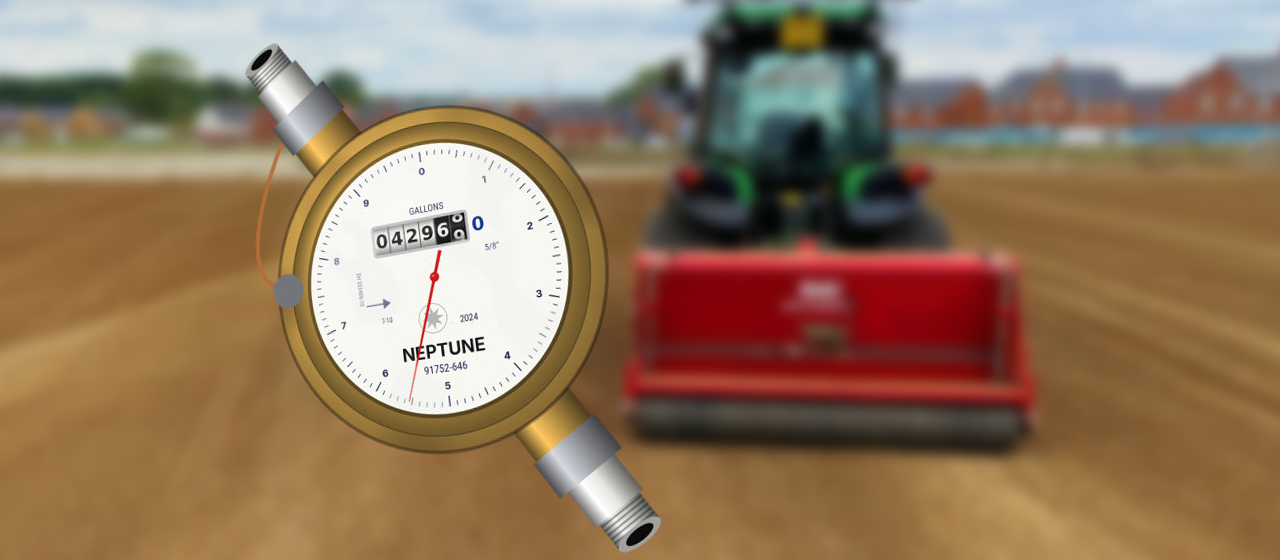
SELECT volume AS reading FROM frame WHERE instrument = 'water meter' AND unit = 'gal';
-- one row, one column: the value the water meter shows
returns 429685.5 gal
